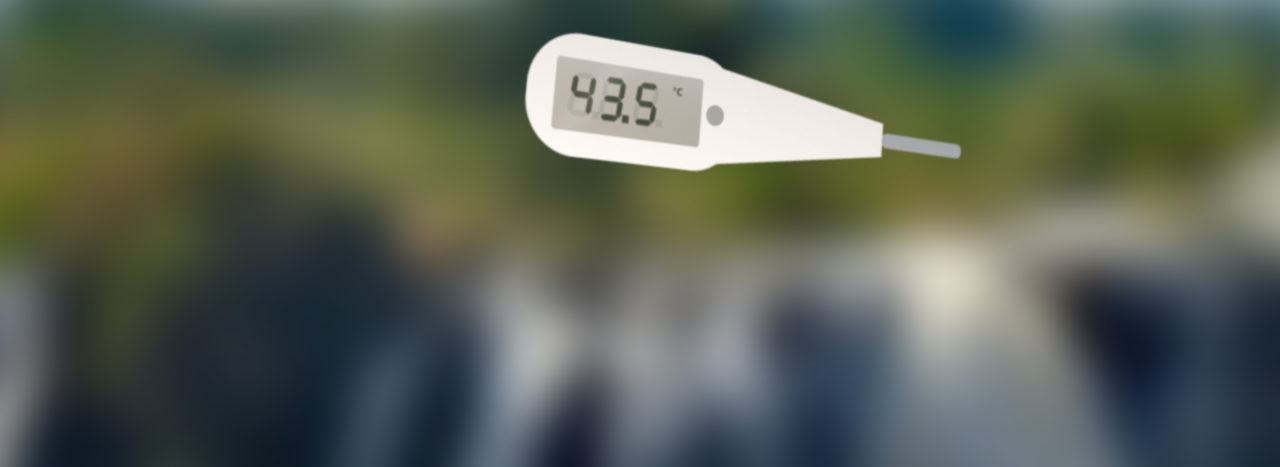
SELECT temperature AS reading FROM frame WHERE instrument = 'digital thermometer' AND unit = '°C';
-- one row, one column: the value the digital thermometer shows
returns 43.5 °C
